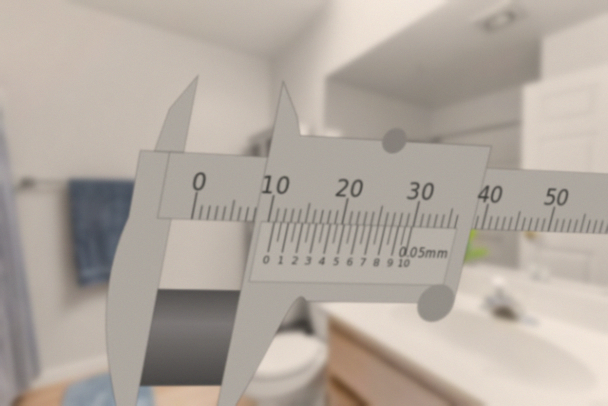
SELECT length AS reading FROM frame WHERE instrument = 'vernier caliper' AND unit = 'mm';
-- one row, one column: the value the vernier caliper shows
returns 10.8 mm
